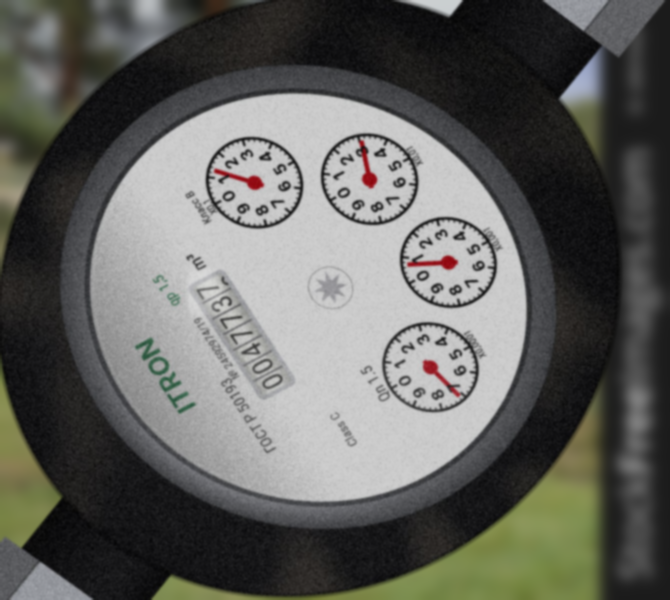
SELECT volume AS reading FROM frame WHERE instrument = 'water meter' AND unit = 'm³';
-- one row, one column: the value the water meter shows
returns 47737.1307 m³
